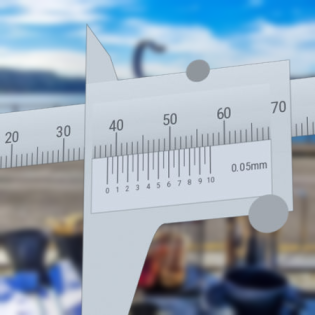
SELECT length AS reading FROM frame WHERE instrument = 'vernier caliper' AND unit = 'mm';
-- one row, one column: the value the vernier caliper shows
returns 38.4 mm
